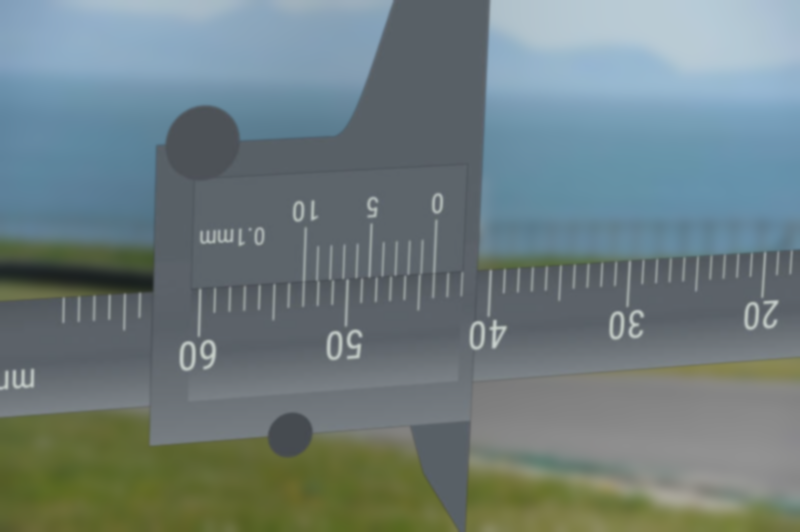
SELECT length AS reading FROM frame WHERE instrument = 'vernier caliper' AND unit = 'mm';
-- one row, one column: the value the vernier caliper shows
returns 44.0 mm
